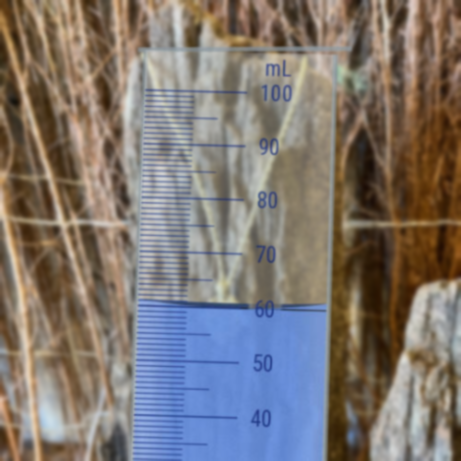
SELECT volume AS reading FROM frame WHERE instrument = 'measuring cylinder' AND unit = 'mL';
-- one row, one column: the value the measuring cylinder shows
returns 60 mL
